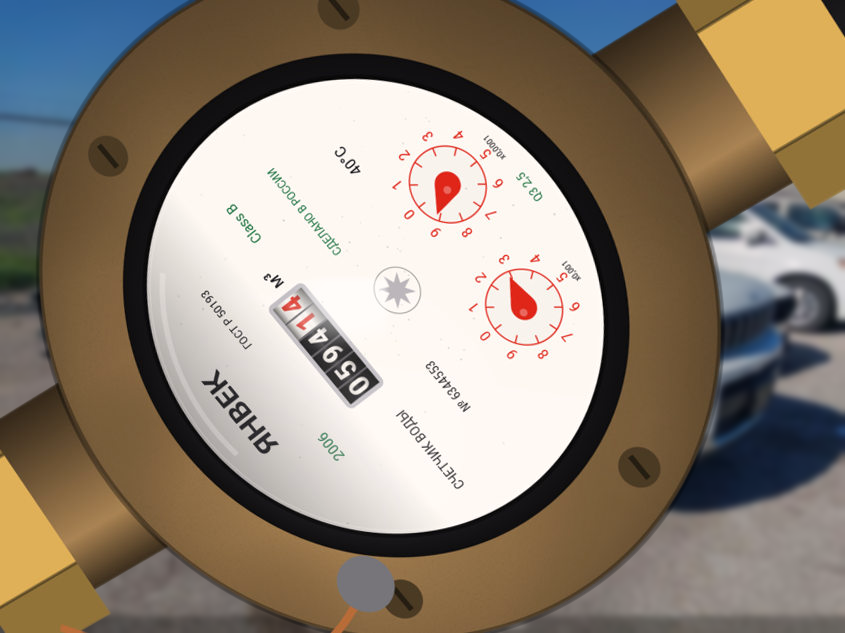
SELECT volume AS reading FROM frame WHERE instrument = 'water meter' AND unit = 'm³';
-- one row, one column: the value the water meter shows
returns 594.1429 m³
